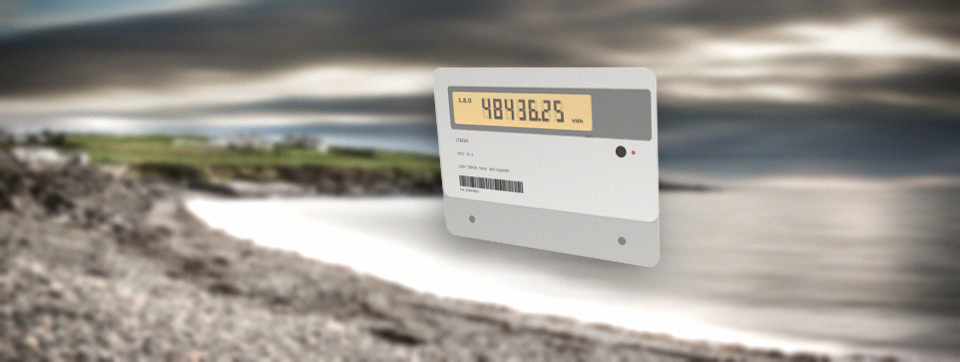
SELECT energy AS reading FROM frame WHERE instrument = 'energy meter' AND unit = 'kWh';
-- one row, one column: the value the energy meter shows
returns 48436.25 kWh
